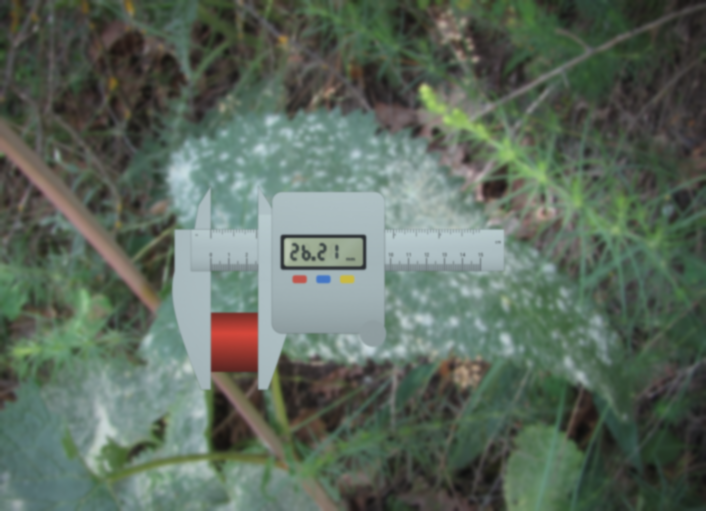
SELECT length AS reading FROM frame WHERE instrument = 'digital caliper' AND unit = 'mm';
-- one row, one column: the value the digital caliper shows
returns 26.21 mm
